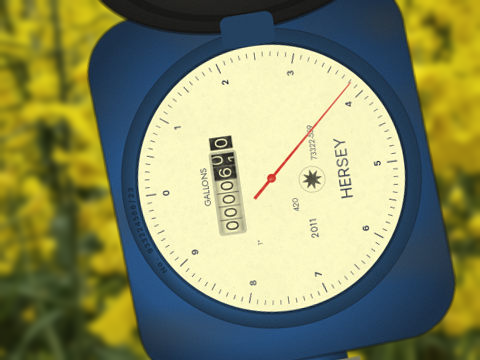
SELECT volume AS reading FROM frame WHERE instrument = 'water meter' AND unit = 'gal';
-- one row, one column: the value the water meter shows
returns 603.8 gal
